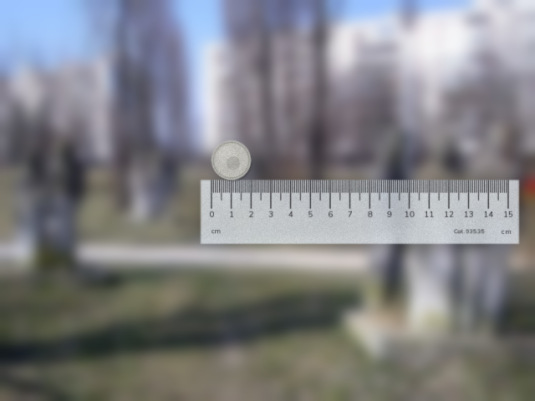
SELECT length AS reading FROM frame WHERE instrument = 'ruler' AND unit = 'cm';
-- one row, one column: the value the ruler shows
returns 2 cm
